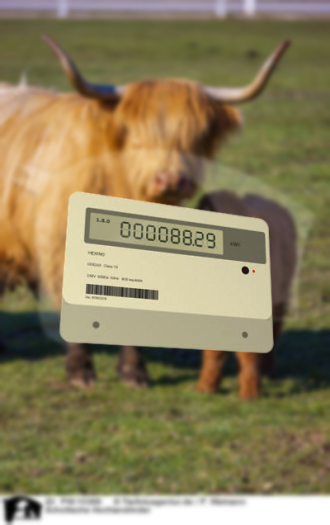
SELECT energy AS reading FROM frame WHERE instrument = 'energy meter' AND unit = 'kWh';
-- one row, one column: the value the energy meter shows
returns 88.29 kWh
